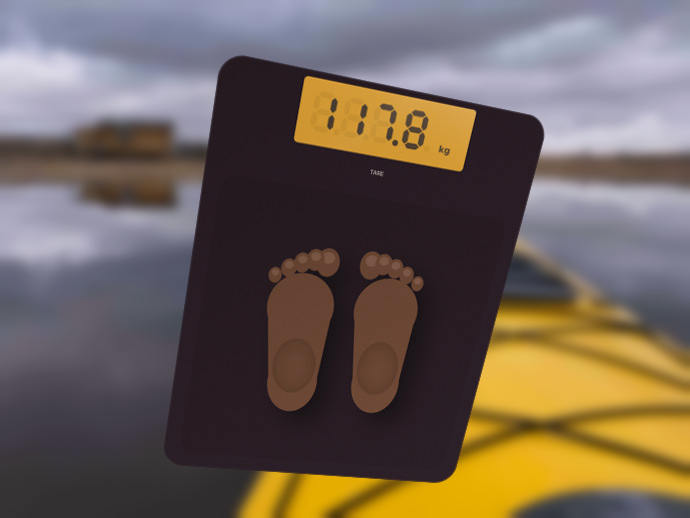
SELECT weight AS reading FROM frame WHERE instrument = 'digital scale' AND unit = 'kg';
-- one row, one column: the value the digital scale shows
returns 117.8 kg
